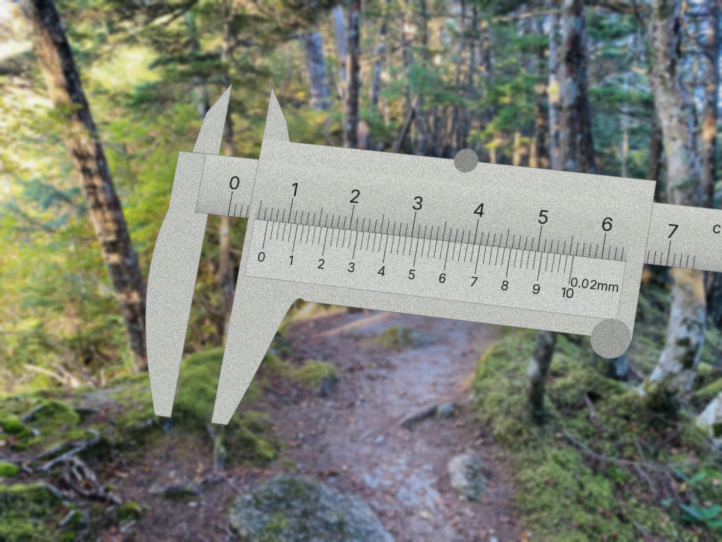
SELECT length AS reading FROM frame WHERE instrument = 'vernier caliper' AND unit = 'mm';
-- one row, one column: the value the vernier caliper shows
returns 6.6 mm
